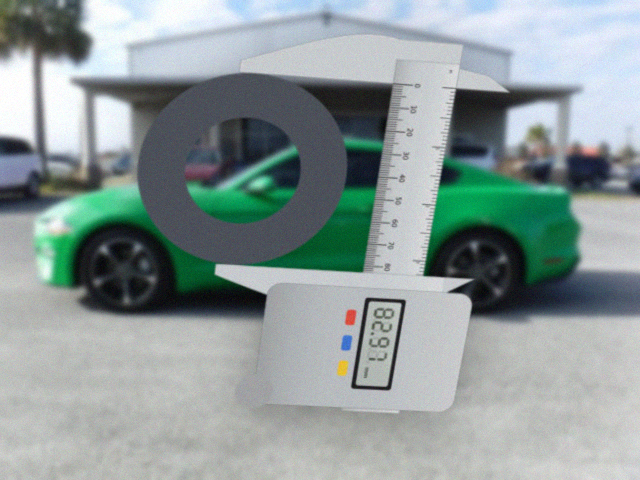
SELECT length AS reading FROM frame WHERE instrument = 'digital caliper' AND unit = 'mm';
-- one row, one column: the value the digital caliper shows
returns 82.97 mm
